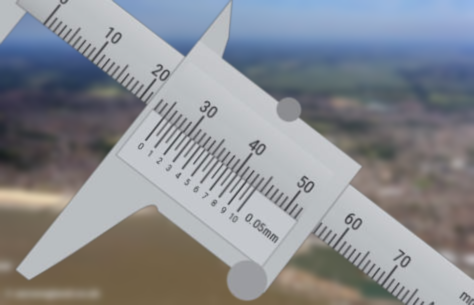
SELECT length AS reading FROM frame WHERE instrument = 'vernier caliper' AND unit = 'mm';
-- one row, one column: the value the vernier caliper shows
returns 25.0 mm
